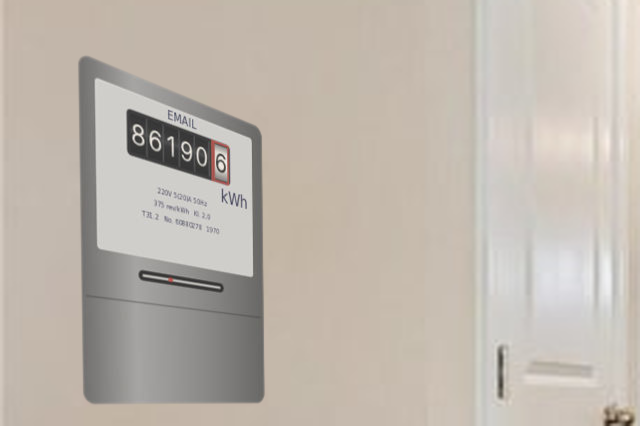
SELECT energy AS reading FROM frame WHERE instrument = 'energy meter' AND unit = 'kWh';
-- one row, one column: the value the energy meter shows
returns 86190.6 kWh
